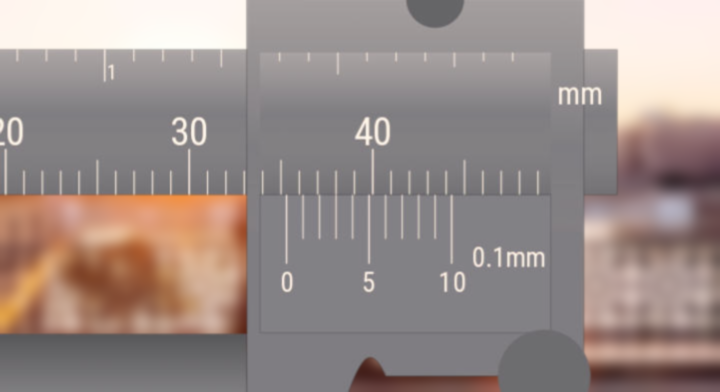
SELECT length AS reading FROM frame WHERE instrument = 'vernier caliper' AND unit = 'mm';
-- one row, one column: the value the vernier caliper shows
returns 35.3 mm
